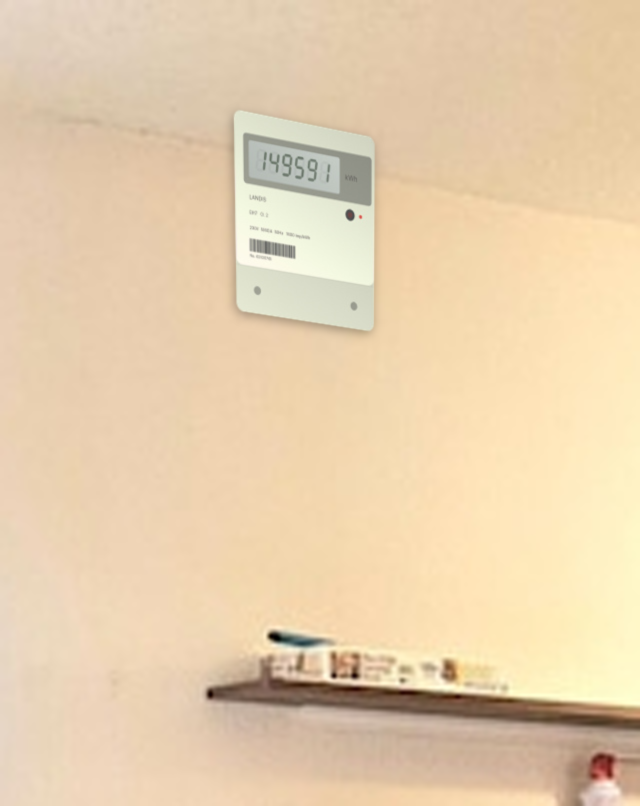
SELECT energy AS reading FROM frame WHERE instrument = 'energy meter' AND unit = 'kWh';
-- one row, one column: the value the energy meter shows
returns 149591 kWh
